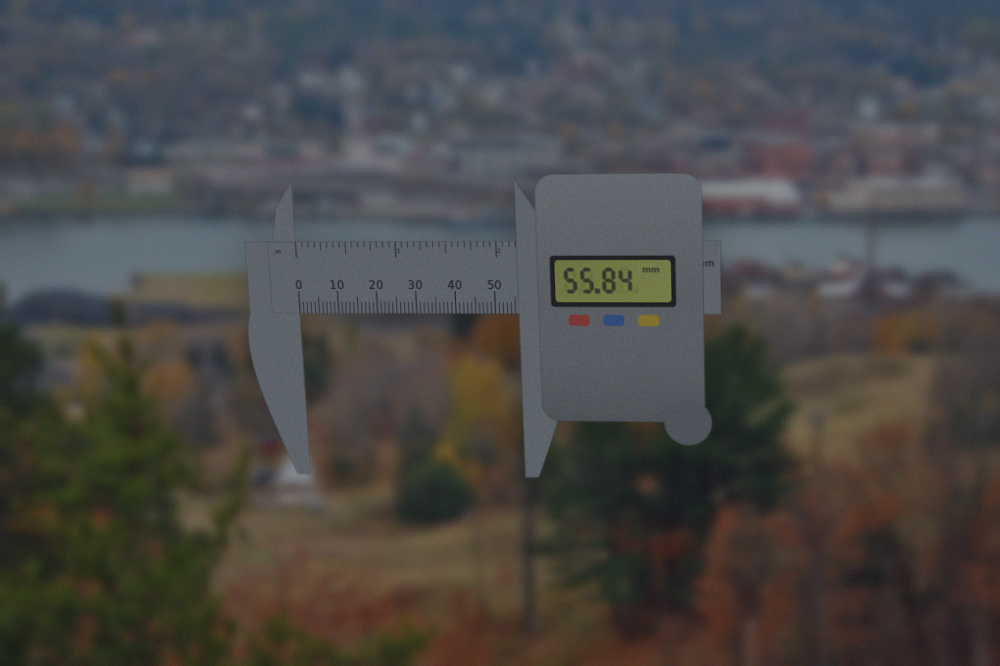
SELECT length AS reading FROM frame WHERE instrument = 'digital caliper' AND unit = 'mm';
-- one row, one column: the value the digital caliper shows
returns 55.84 mm
